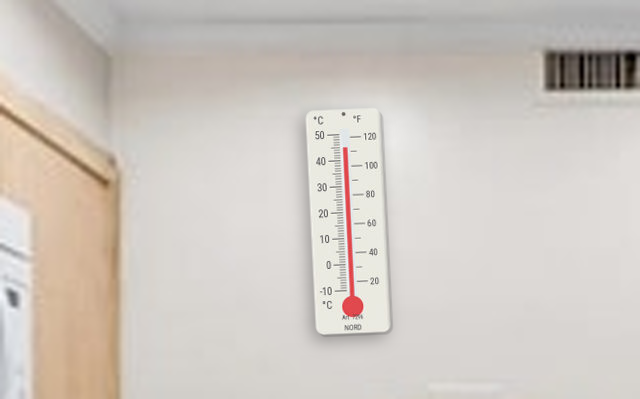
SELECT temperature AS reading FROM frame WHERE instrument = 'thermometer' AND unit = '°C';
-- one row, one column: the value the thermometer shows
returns 45 °C
